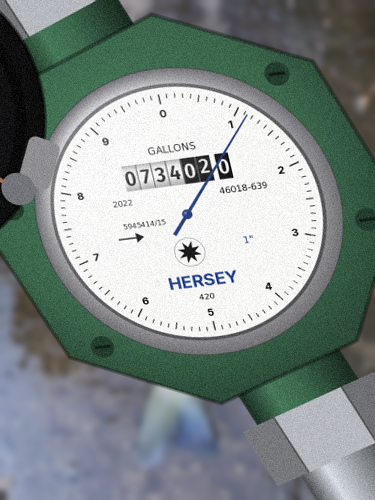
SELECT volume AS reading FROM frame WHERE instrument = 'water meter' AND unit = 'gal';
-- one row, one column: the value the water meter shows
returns 734021.1 gal
